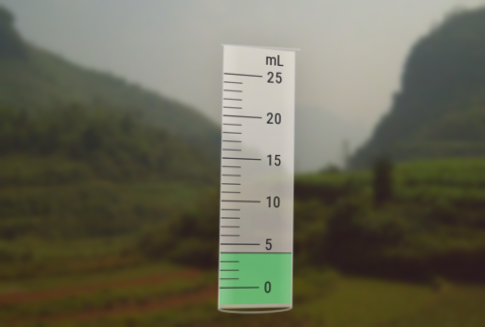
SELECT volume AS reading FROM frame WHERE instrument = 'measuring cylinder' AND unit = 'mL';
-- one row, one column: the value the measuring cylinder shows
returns 4 mL
